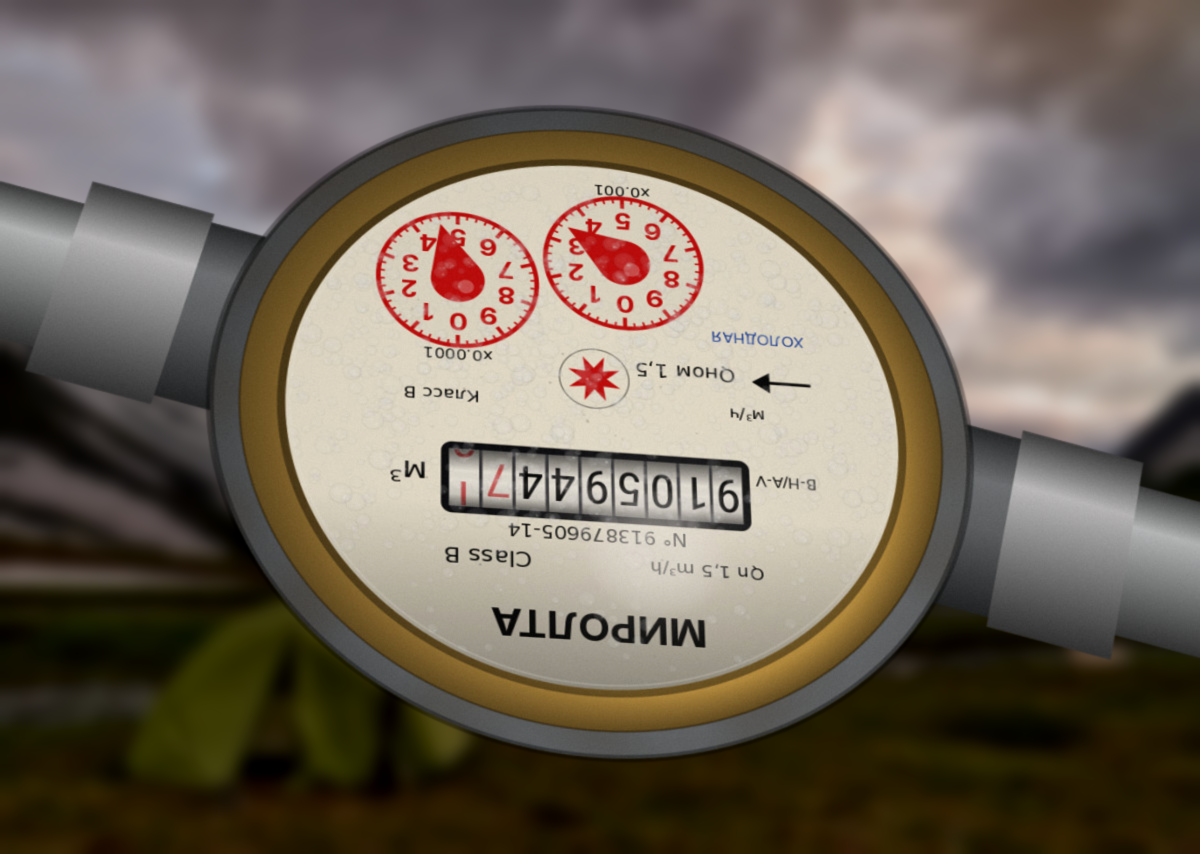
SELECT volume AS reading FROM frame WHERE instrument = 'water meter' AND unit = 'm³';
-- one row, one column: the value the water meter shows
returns 9105944.7134 m³
